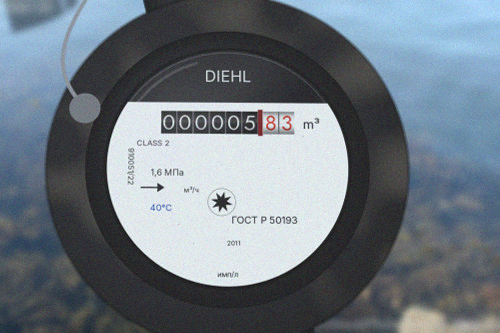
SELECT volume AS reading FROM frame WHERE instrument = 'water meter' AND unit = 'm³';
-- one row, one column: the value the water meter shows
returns 5.83 m³
